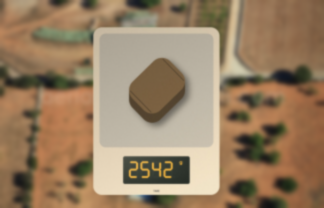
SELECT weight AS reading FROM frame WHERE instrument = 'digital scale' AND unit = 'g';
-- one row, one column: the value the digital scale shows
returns 2542 g
